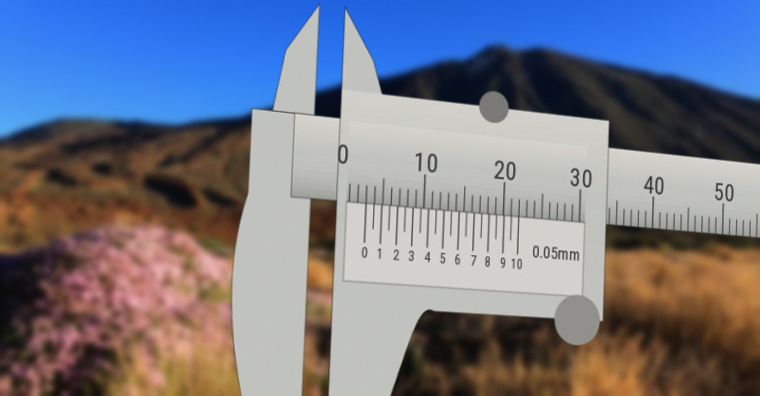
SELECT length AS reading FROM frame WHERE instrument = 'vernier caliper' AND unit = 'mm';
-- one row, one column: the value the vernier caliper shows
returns 3.0 mm
